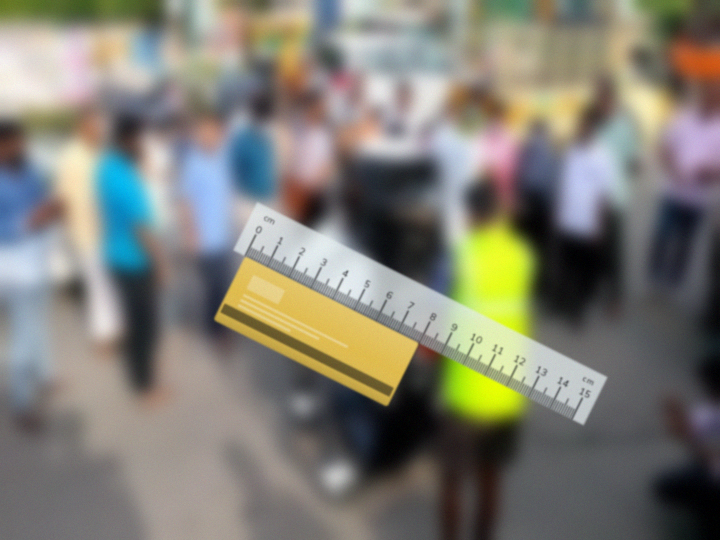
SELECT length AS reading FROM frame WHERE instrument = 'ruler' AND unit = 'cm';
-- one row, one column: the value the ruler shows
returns 8 cm
